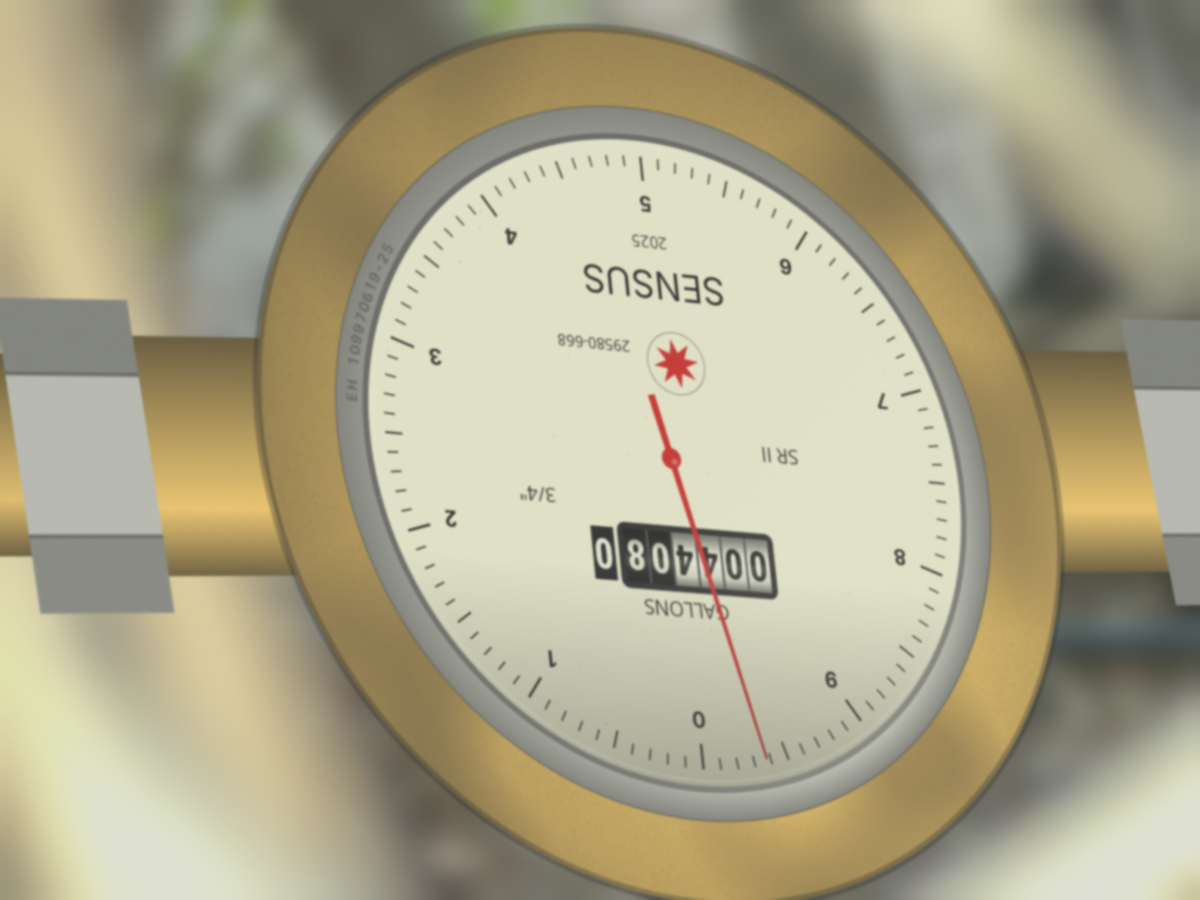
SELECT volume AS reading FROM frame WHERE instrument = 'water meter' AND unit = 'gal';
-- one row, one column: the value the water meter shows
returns 44079.6 gal
